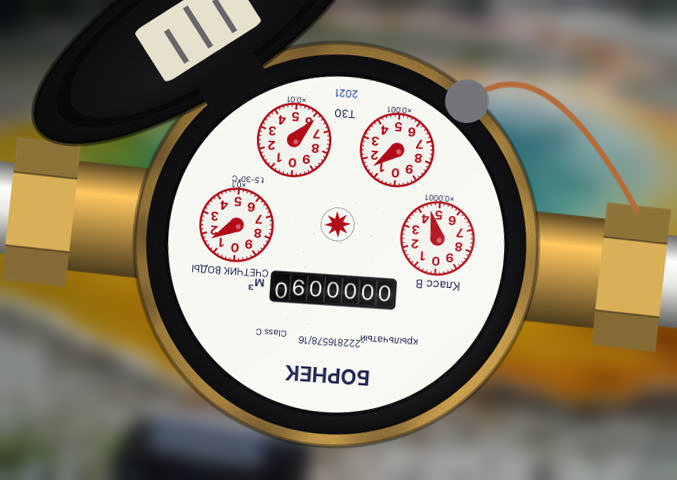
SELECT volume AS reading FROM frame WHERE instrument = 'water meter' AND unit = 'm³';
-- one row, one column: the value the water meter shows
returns 90.1614 m³
